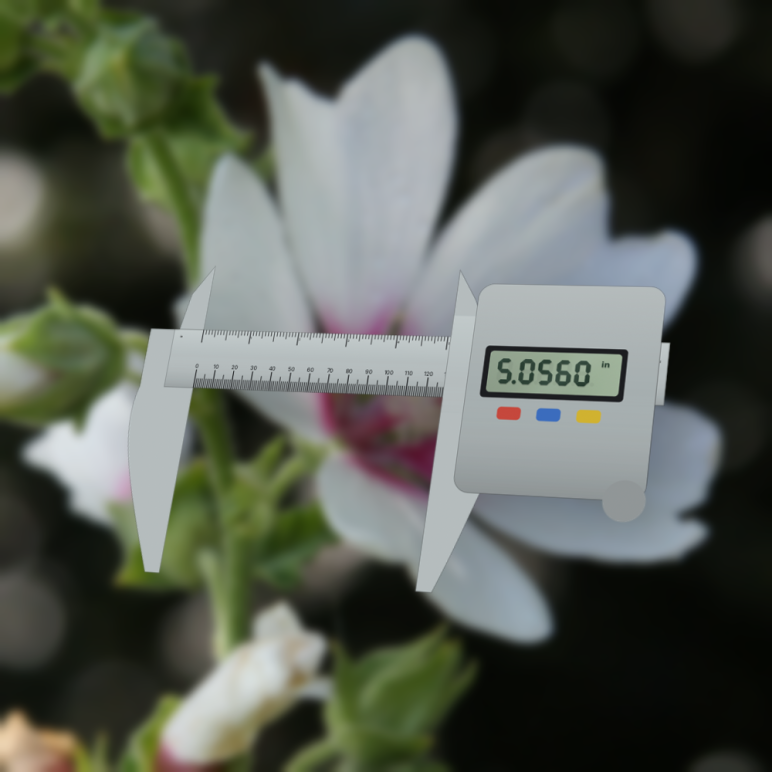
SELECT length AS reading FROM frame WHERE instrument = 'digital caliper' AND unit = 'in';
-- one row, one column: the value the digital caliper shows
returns 5.0560 in
